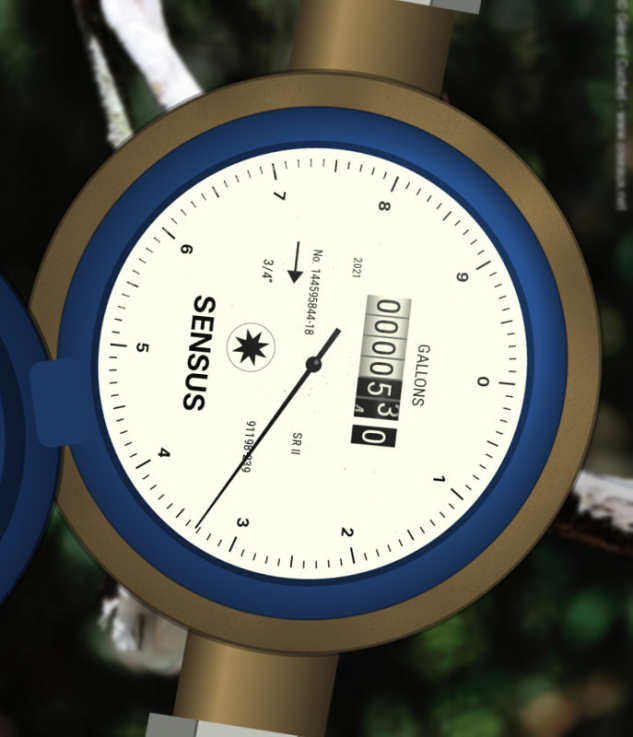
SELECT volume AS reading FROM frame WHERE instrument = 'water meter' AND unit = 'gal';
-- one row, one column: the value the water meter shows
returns 533.3 gal
